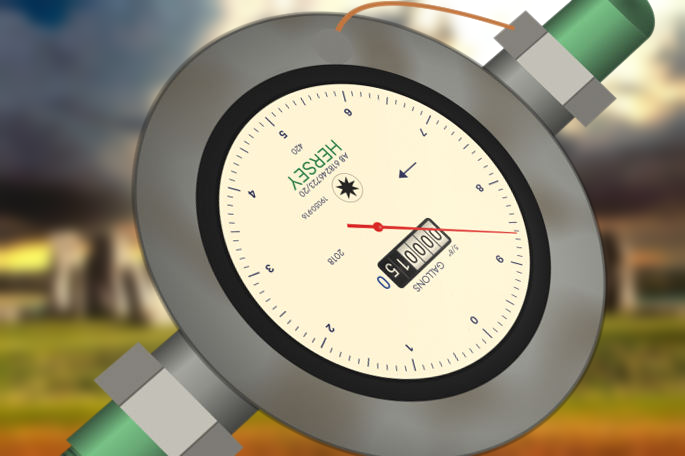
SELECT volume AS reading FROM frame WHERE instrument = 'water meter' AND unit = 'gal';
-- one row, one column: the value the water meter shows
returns 148.6 gal
